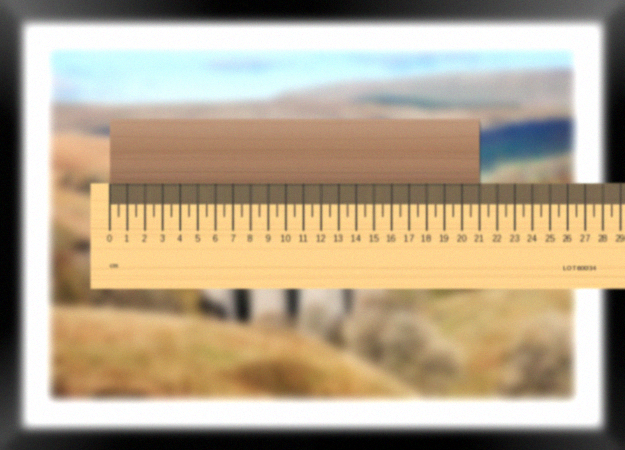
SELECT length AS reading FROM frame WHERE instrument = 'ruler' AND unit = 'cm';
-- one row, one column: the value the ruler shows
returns 21 cm
